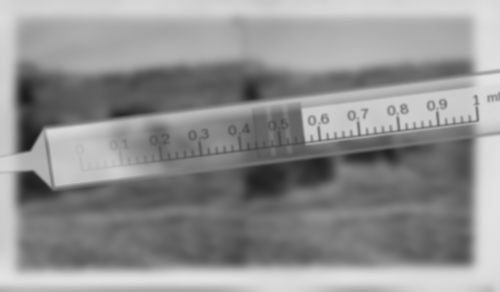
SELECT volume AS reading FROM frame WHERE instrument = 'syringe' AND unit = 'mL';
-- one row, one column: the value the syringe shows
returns 0.44 mL
